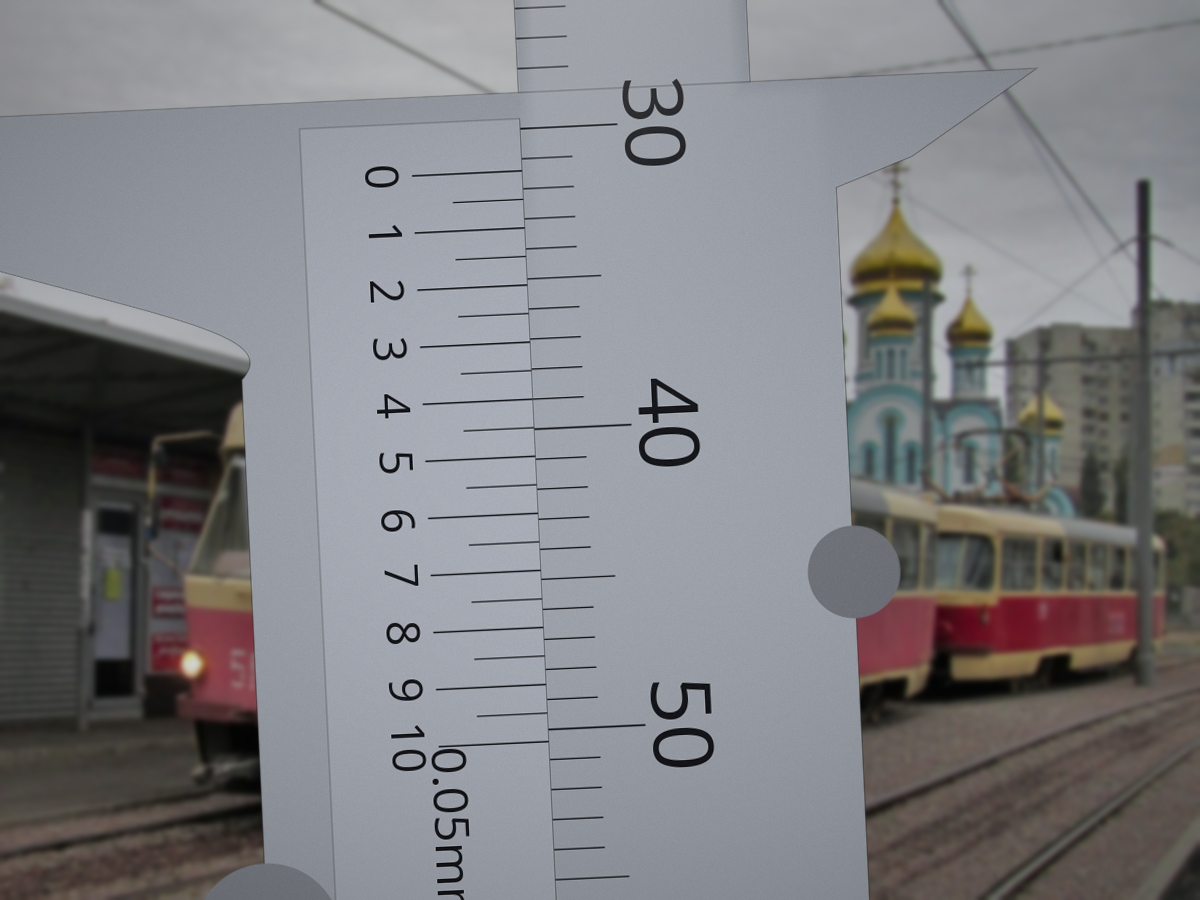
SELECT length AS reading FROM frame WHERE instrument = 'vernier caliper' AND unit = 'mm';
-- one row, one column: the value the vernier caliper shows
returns 31.40 mm
